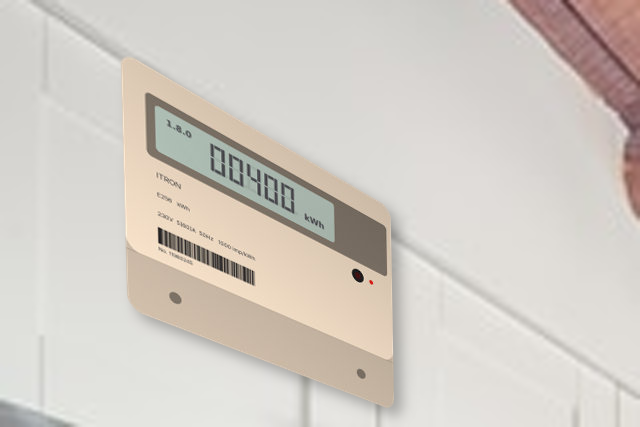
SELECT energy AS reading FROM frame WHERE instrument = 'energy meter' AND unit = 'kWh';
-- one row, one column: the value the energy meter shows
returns 400 kWh
